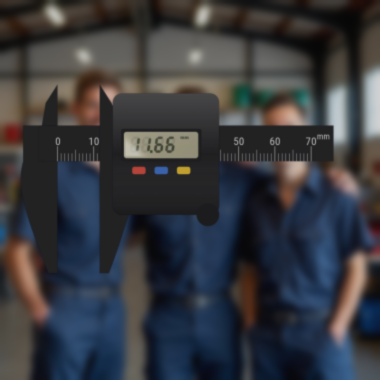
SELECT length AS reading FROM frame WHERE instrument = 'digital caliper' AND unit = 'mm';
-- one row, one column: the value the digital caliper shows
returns 11.66 mm
